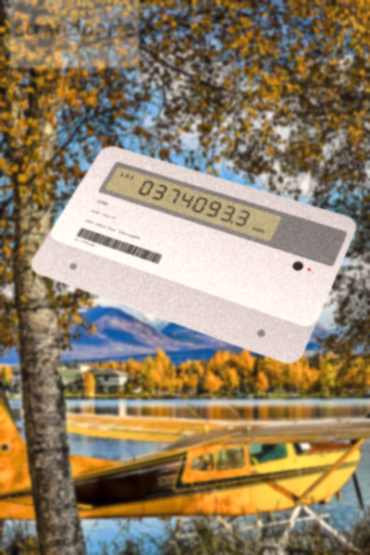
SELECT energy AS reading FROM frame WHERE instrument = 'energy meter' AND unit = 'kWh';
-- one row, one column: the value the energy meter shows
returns 374093.3 kWh
